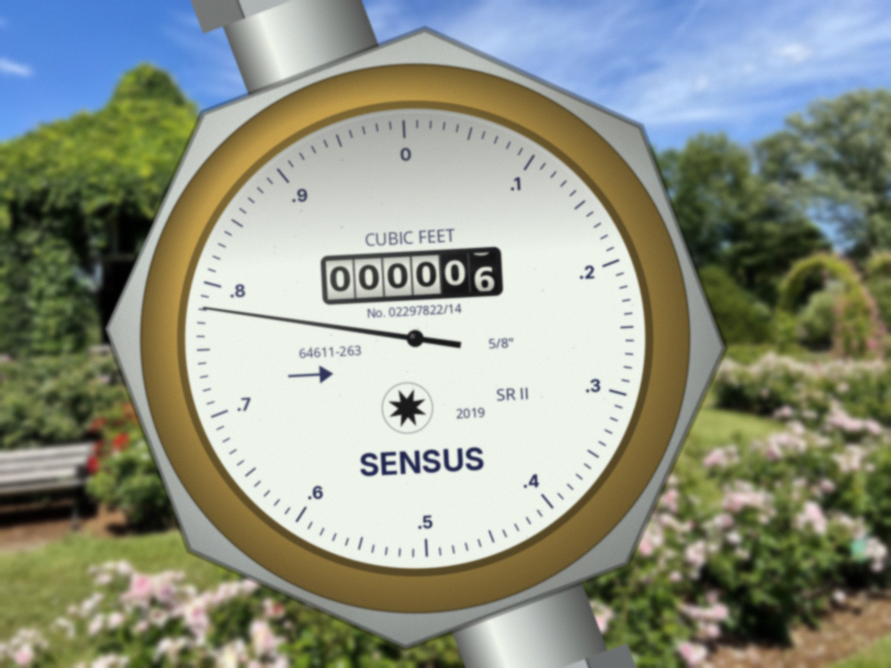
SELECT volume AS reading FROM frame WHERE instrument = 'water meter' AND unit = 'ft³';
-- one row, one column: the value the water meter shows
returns 5.78 ft³
